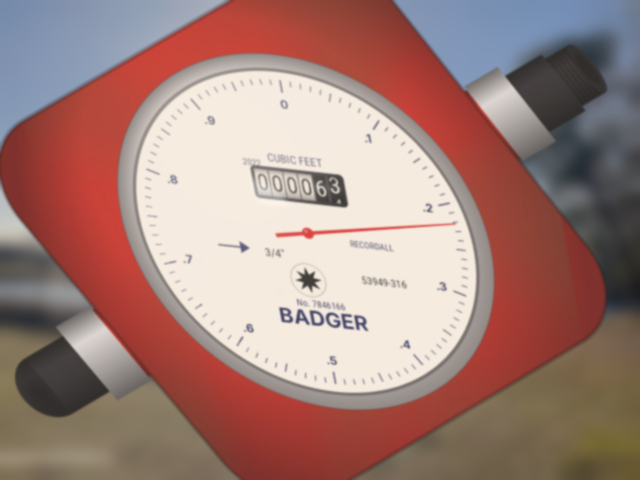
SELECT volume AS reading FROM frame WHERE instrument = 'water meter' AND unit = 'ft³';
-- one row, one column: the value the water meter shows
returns 63.22 ft³
